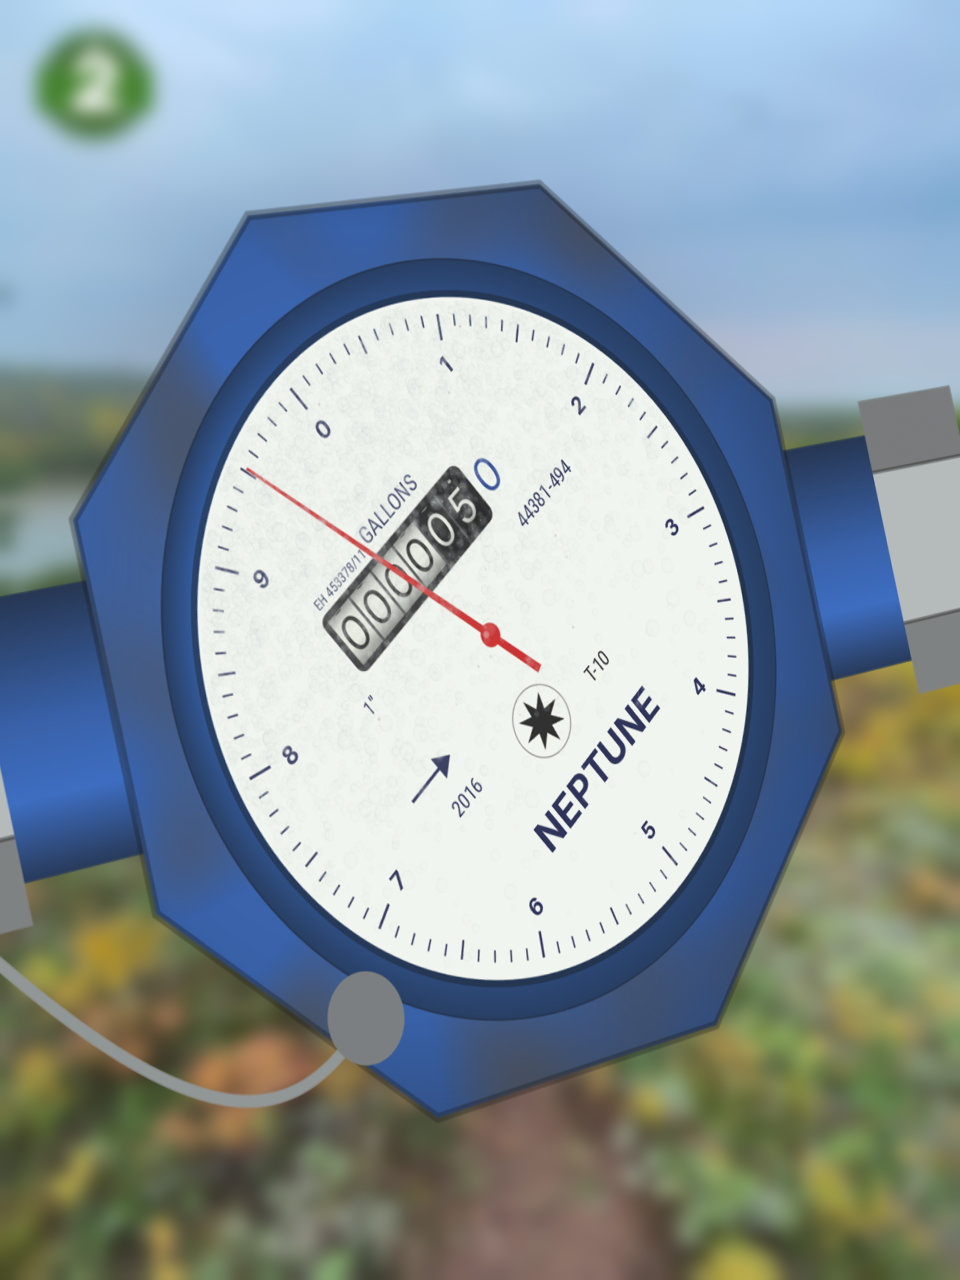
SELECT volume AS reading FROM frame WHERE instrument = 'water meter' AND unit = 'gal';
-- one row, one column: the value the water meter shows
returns 49.5 gal
